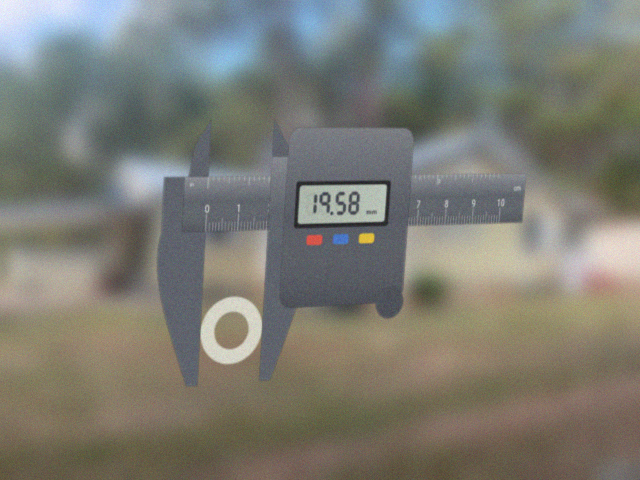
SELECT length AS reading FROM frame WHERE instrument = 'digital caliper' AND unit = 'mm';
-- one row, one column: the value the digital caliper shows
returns 19.58 mm
